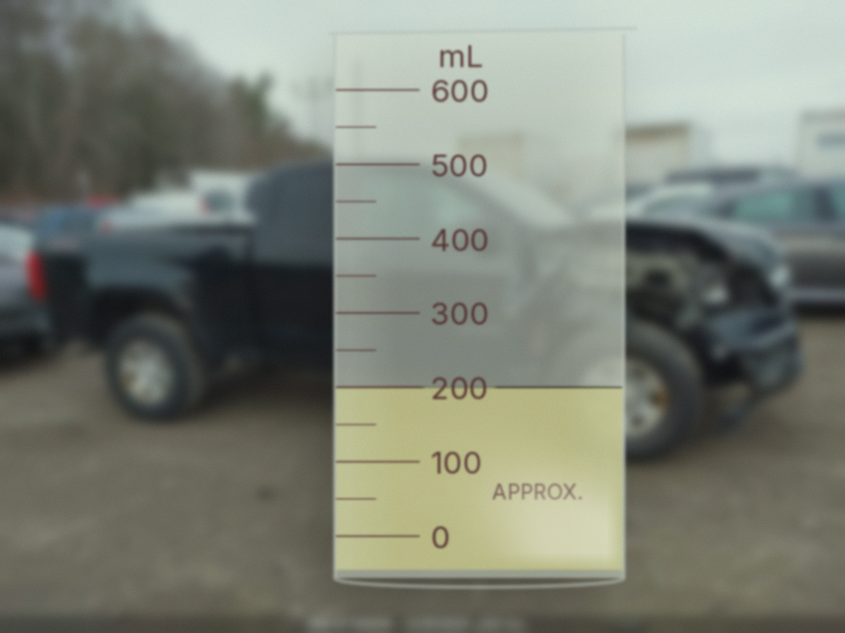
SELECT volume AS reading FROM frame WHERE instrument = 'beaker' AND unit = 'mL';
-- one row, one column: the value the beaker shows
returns 200 mL
